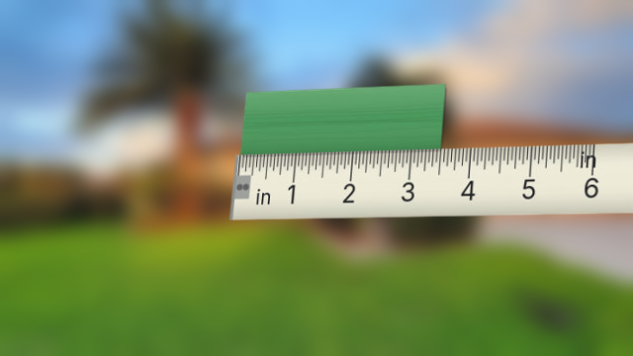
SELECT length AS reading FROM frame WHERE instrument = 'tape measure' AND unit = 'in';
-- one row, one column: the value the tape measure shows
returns 3.5 in
